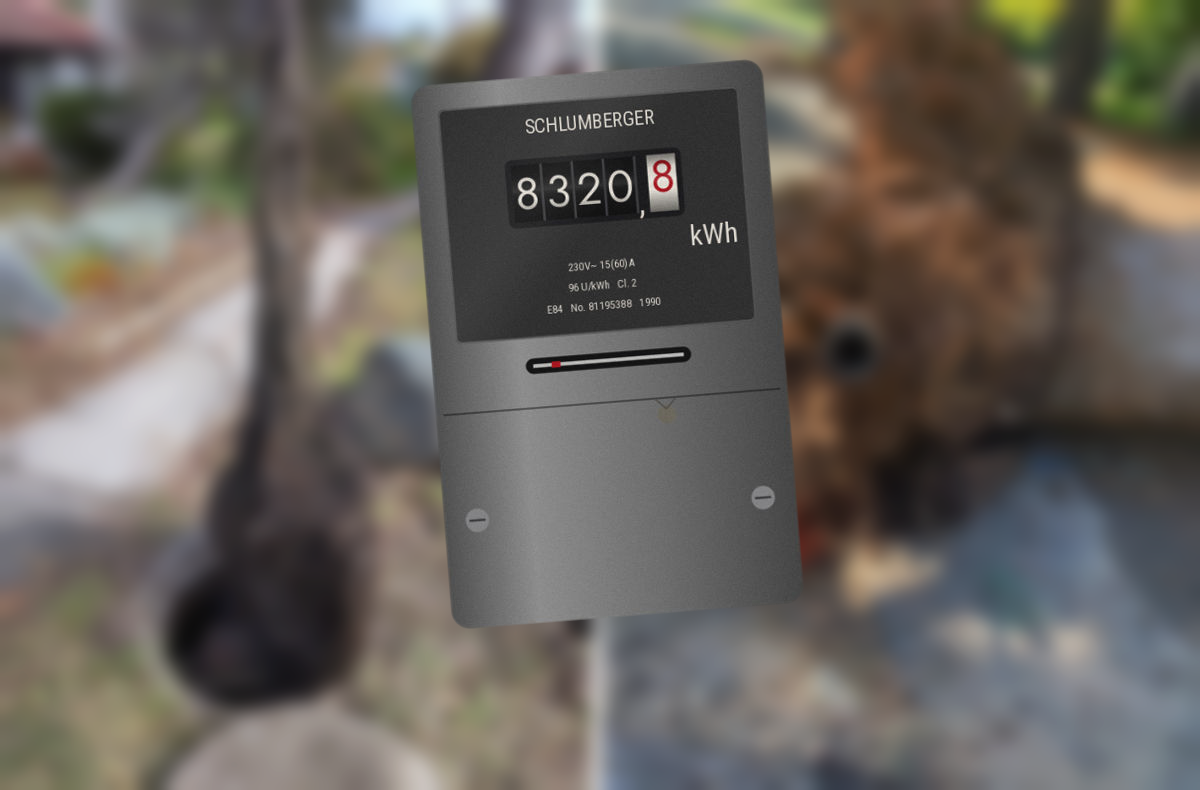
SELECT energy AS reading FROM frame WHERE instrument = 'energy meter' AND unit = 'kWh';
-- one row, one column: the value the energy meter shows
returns 8320.8 kWh
